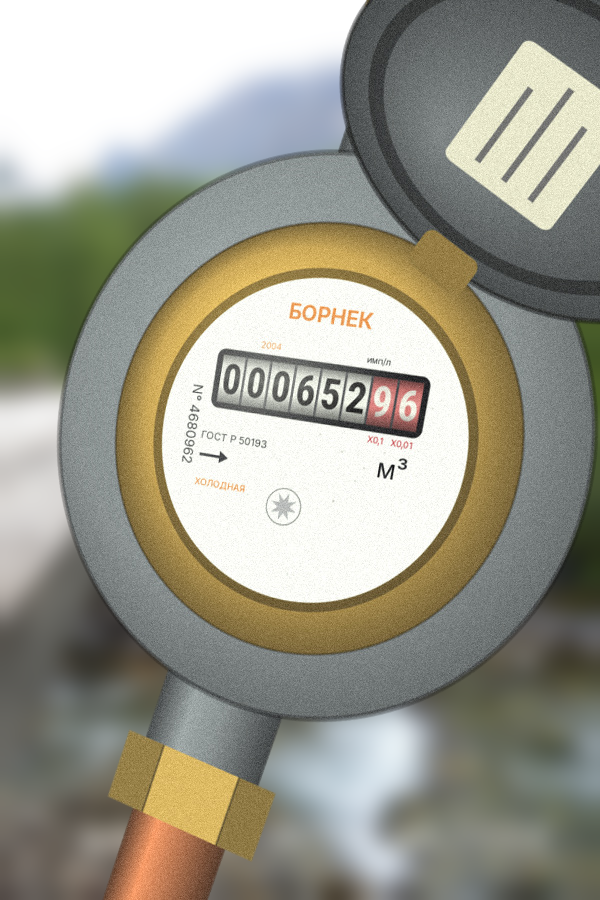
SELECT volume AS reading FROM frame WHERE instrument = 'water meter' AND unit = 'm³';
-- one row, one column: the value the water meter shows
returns 652.96 m³
